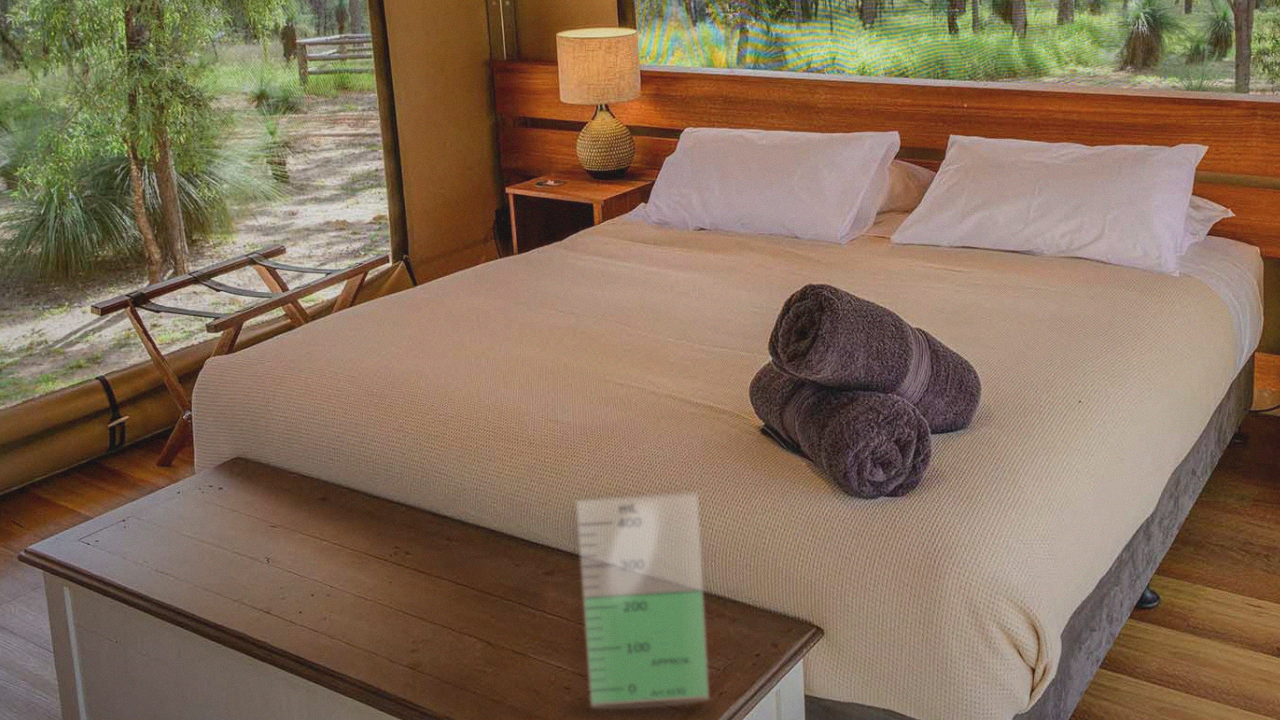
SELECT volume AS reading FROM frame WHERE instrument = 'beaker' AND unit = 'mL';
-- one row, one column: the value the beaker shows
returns 225 mL
